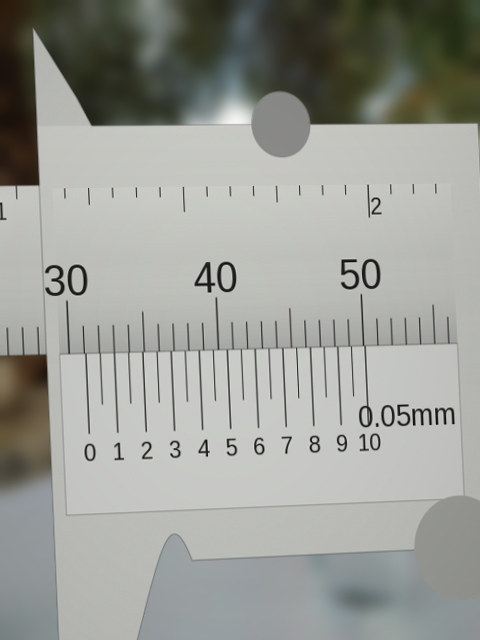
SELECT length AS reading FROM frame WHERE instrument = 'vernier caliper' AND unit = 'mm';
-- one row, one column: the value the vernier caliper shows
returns 31.1 mm
